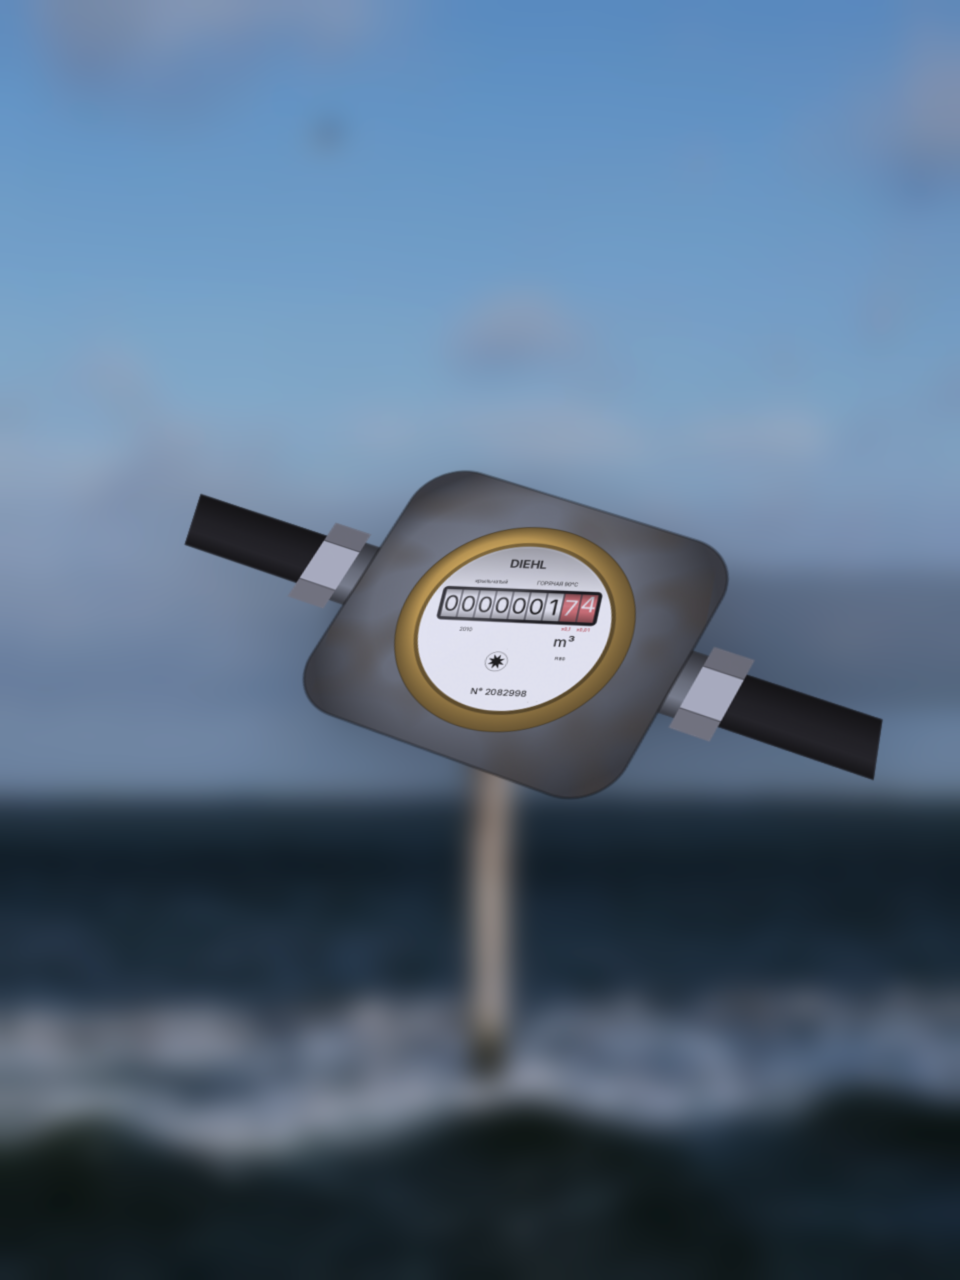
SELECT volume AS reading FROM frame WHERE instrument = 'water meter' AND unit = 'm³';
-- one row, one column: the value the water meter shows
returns 1.74 m³
